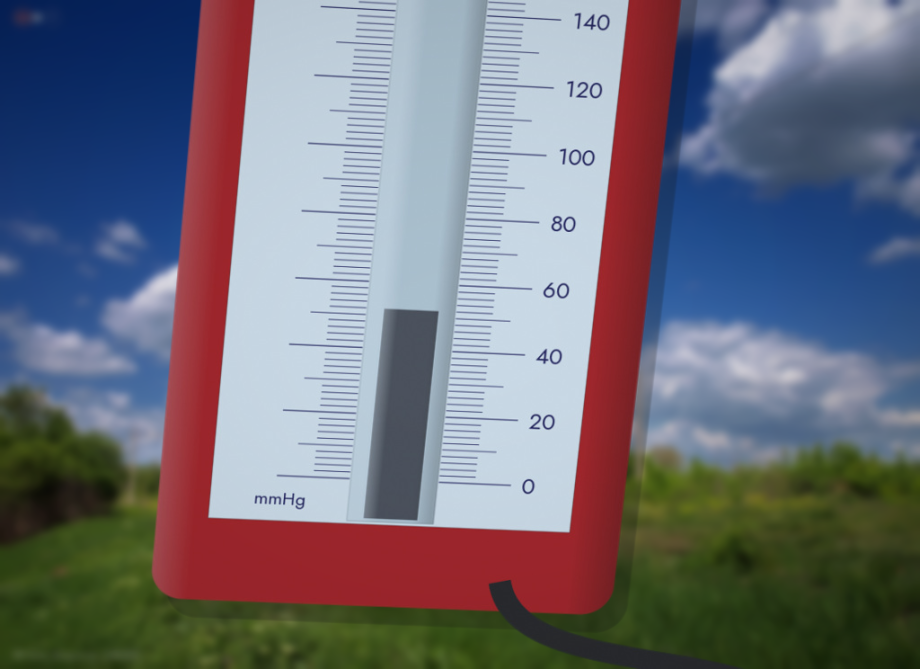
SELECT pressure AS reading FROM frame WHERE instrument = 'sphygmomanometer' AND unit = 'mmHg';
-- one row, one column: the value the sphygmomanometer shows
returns 52 mmHg
